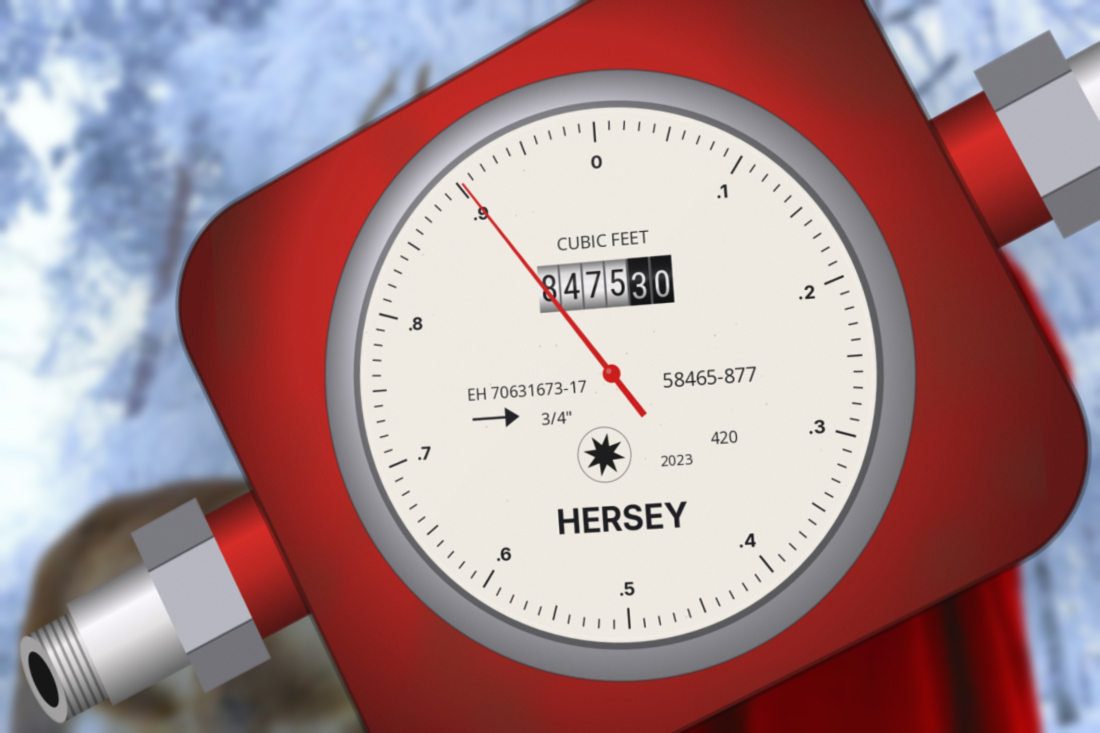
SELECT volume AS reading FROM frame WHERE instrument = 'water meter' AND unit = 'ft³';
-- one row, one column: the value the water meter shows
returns 847529.90 ft³
